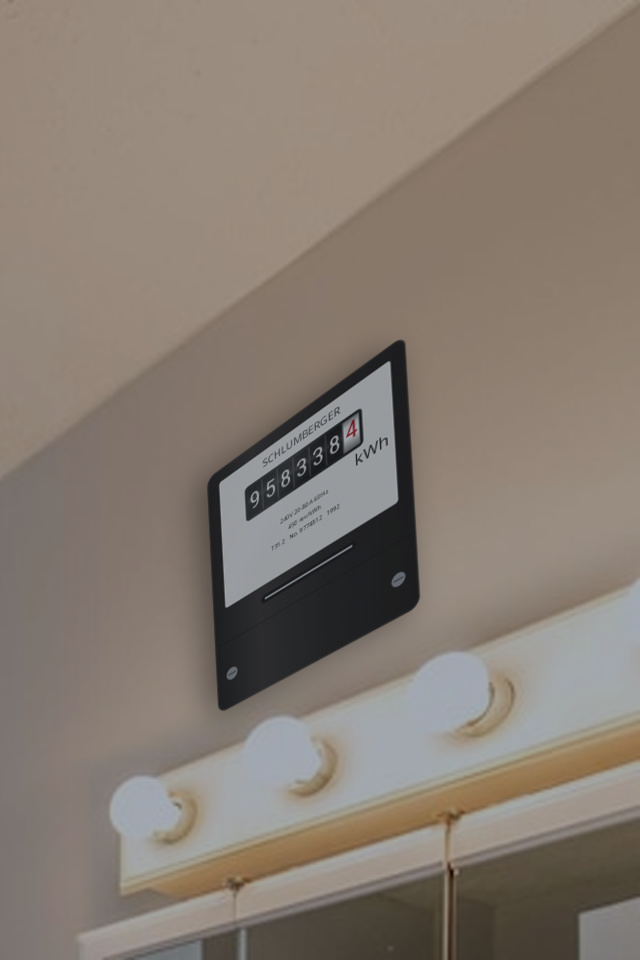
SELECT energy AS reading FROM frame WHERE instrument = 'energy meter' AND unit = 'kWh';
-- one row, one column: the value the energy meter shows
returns 958338.4 kWh
